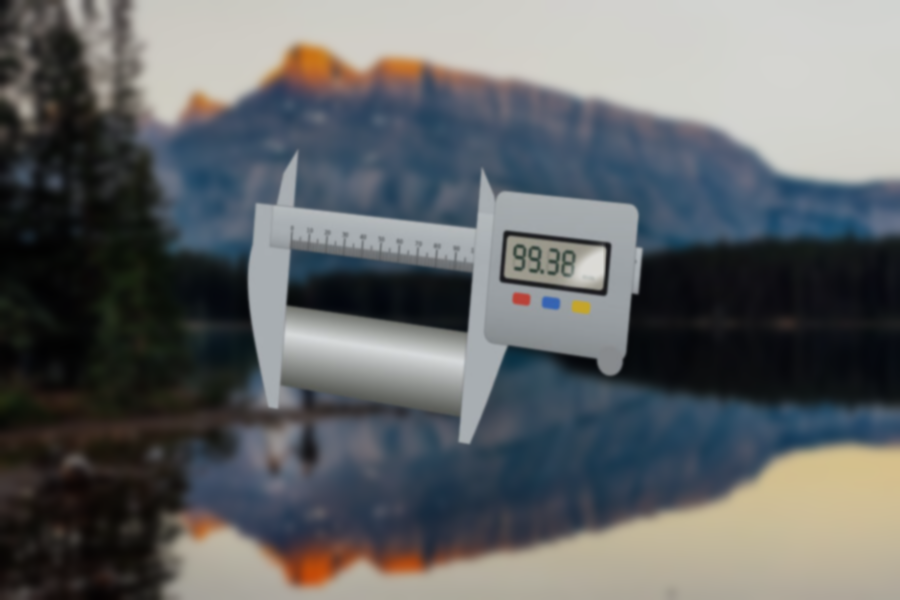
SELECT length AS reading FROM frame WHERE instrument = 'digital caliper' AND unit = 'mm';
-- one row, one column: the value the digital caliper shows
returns 99.38 mm
